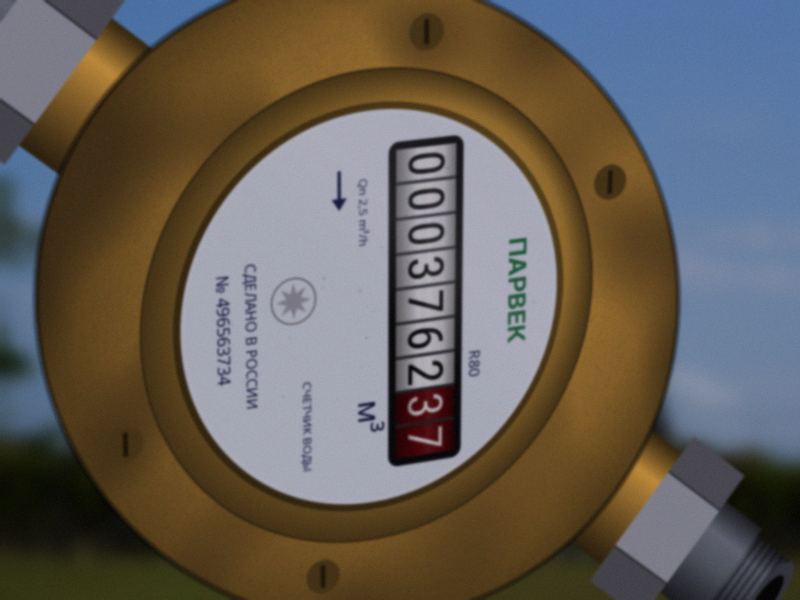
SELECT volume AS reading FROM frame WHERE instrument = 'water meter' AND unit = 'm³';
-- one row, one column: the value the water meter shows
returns 3762.37 m³
